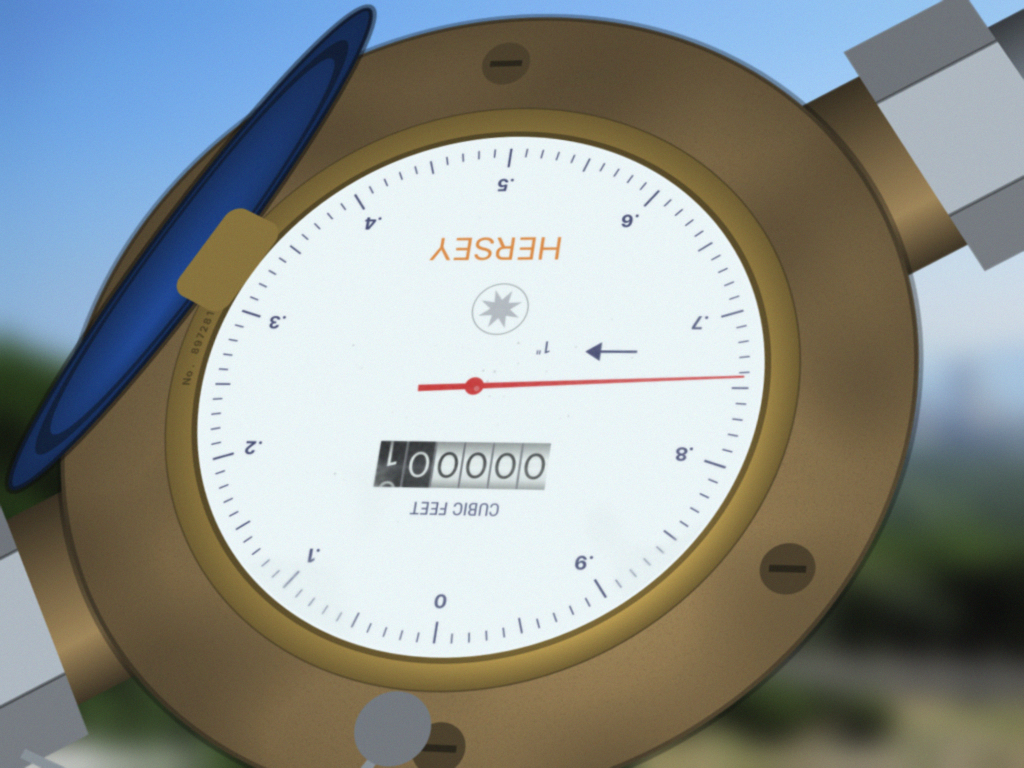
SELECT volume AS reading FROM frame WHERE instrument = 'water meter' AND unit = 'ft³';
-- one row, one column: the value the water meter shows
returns 0.74 ft³
